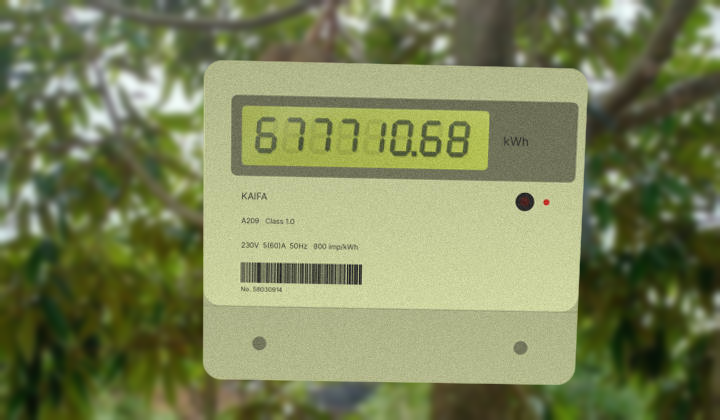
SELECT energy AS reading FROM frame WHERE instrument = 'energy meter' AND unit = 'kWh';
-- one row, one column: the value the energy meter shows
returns 677710.68 kWh
